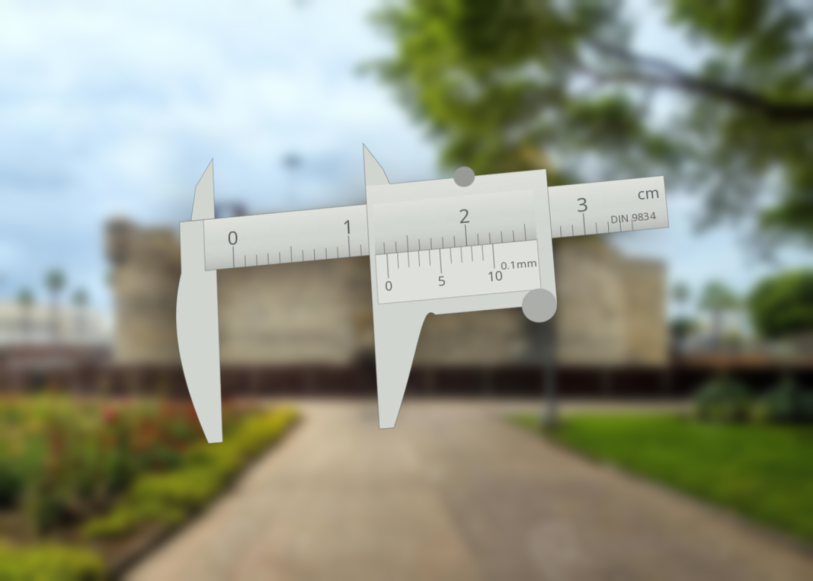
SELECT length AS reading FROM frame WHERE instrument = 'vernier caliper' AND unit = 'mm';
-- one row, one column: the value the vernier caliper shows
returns 13.2 mm
